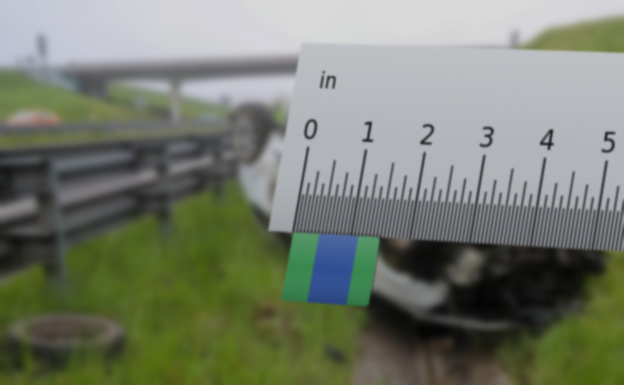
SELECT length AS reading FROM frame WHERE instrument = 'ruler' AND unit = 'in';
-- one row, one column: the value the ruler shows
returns 1.5 in
